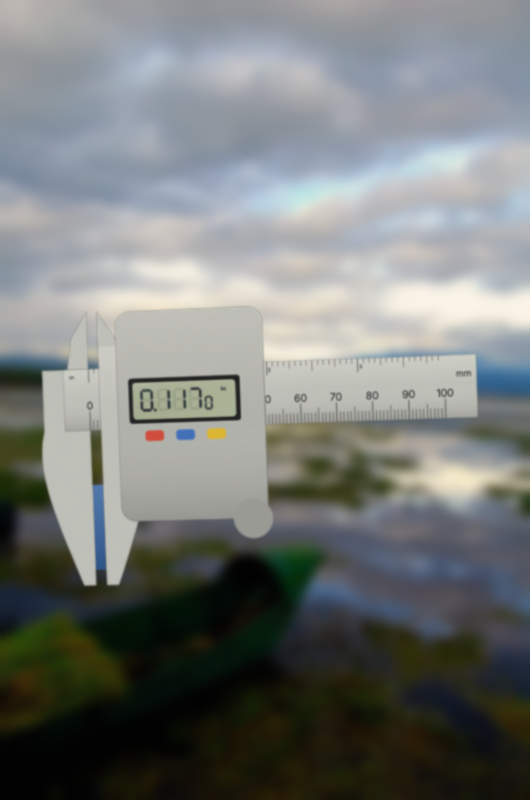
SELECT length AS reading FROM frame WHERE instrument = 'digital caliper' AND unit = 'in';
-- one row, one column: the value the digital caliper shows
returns 0.1170 in
